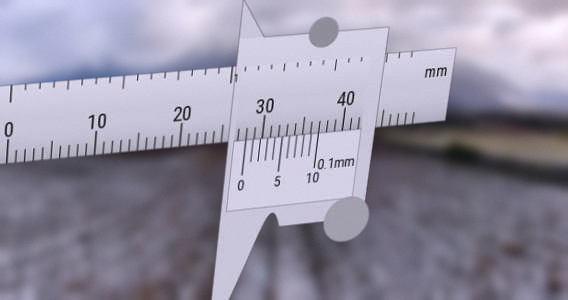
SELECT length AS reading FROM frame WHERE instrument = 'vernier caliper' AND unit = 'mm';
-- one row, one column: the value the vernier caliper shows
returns 28.0 mm
